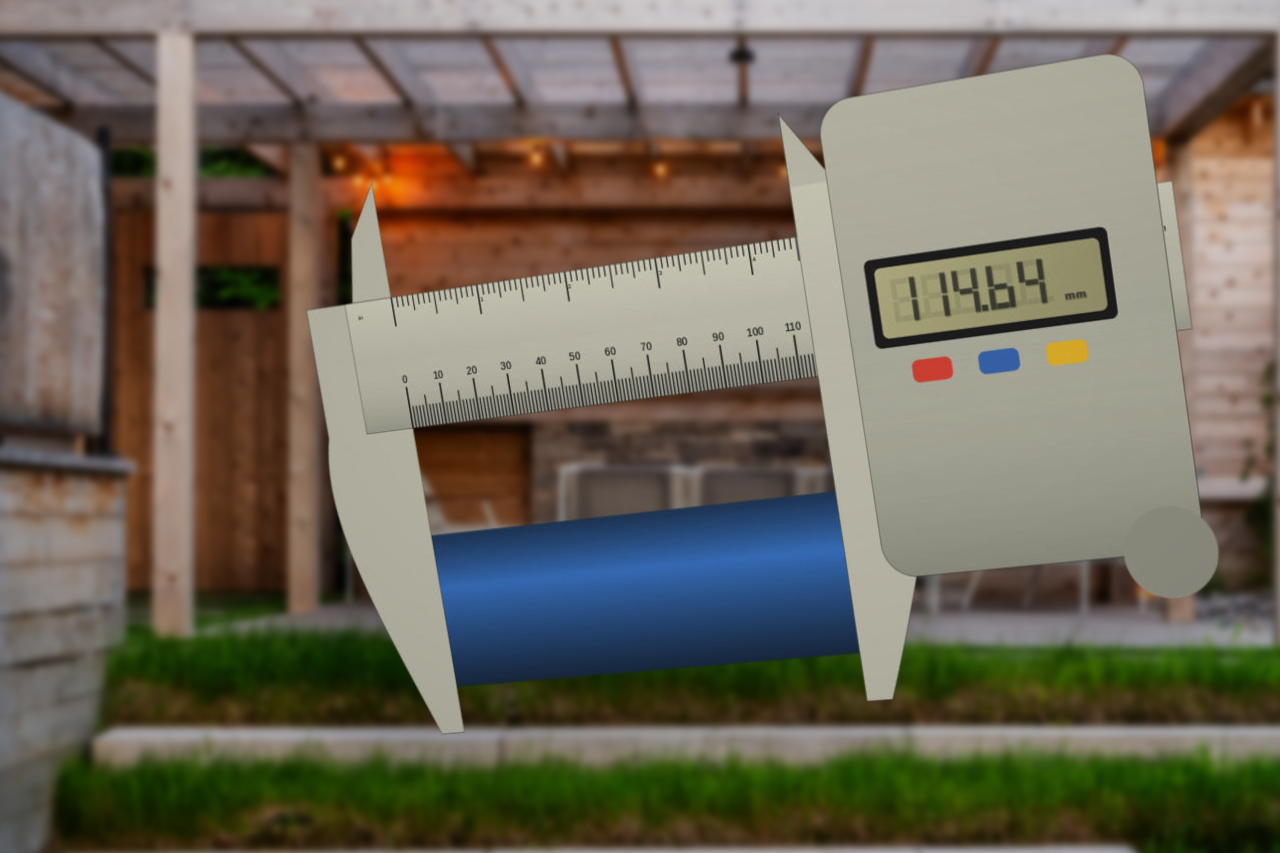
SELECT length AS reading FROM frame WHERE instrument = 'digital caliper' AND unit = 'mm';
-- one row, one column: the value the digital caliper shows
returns 114.64 mm
